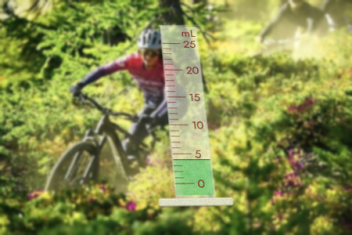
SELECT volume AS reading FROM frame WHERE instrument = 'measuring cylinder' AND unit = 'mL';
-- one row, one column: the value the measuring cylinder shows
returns 4 mL
